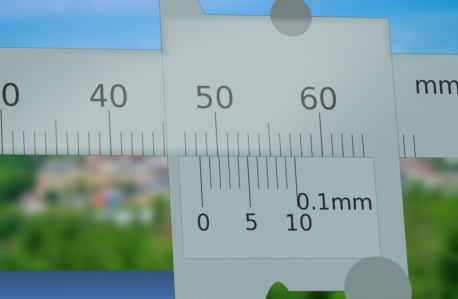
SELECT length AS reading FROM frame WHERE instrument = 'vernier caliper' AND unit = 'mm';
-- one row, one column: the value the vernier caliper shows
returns 48.3 mm
